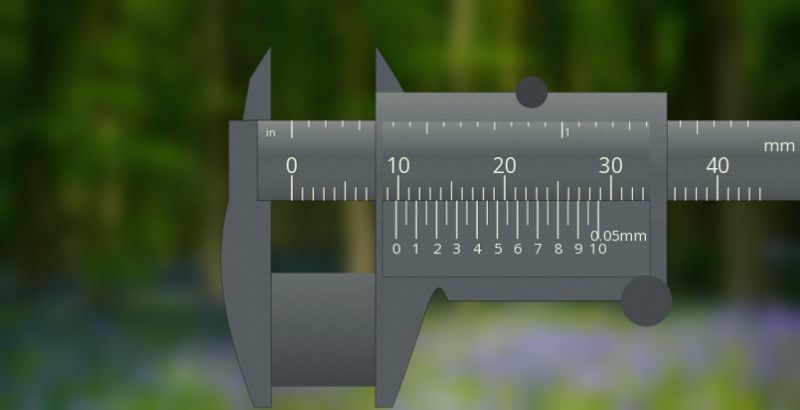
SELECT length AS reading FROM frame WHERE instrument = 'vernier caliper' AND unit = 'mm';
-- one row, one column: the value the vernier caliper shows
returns 9.8 mm
